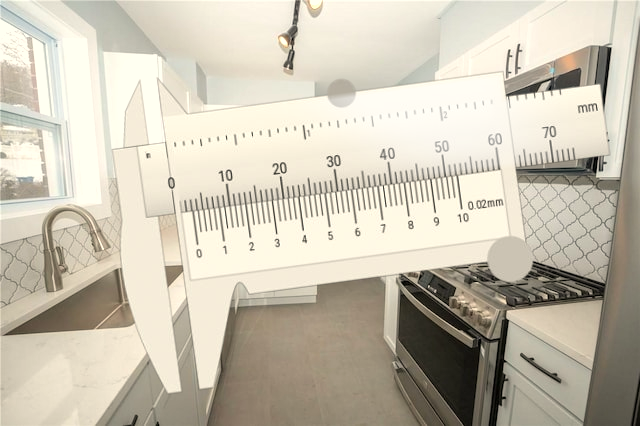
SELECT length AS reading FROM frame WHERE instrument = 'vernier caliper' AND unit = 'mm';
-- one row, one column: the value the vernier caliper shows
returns 3.2 mm
